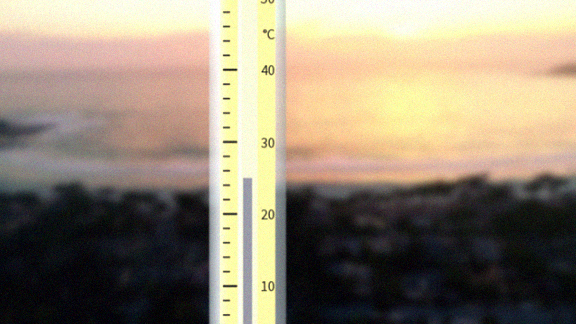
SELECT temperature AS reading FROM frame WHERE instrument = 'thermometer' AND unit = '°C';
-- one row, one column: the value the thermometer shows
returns 25 °C
